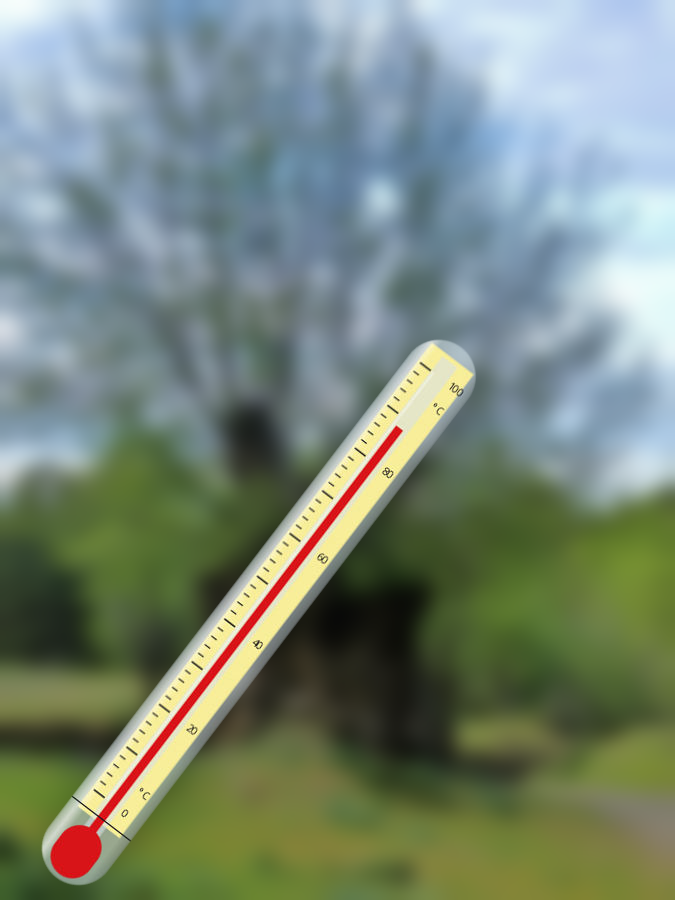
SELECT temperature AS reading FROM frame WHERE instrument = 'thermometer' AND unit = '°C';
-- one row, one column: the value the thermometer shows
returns 88 °C
